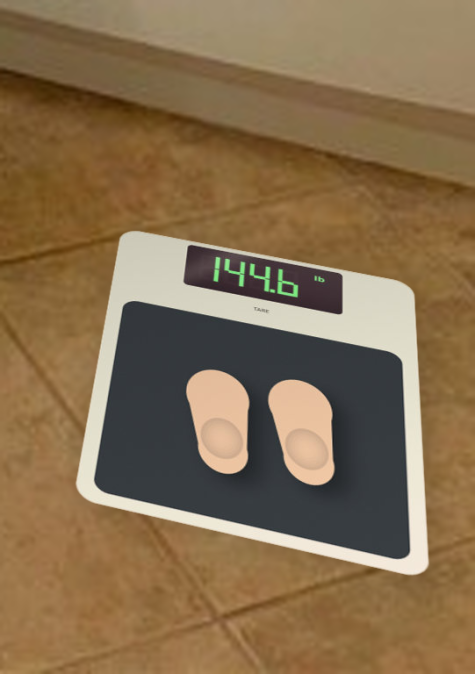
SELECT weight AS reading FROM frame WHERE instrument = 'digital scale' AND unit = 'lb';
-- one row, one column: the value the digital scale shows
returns 144.6 lb
